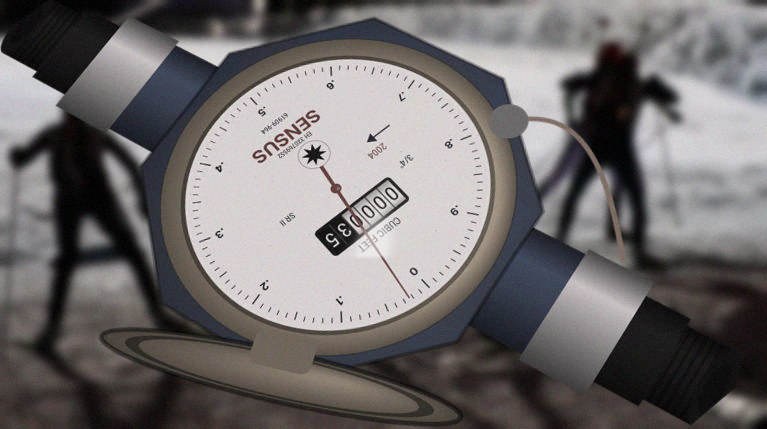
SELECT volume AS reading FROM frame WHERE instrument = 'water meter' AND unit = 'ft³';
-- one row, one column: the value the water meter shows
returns 35.02 ft³
